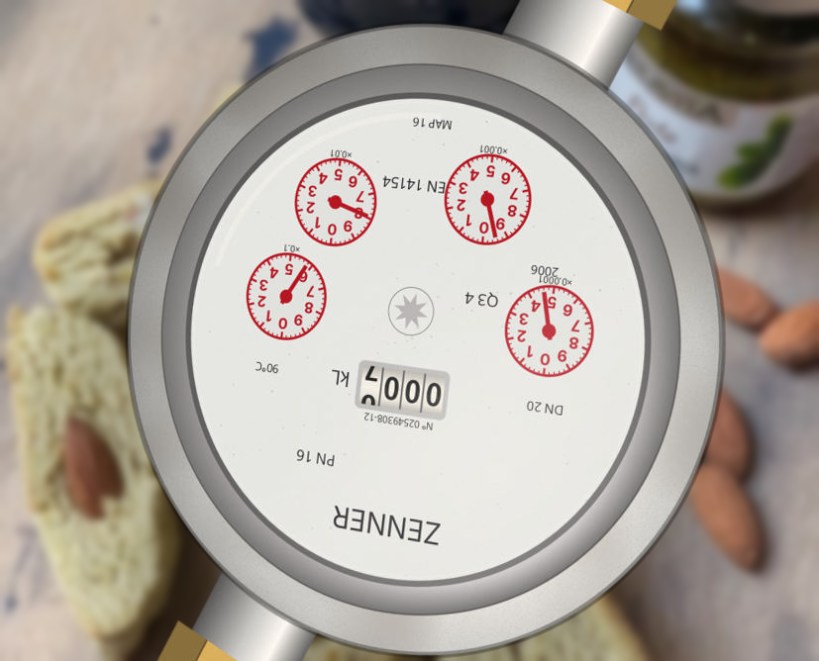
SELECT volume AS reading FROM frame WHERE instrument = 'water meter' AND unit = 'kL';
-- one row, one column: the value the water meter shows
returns 6.5794 kL
